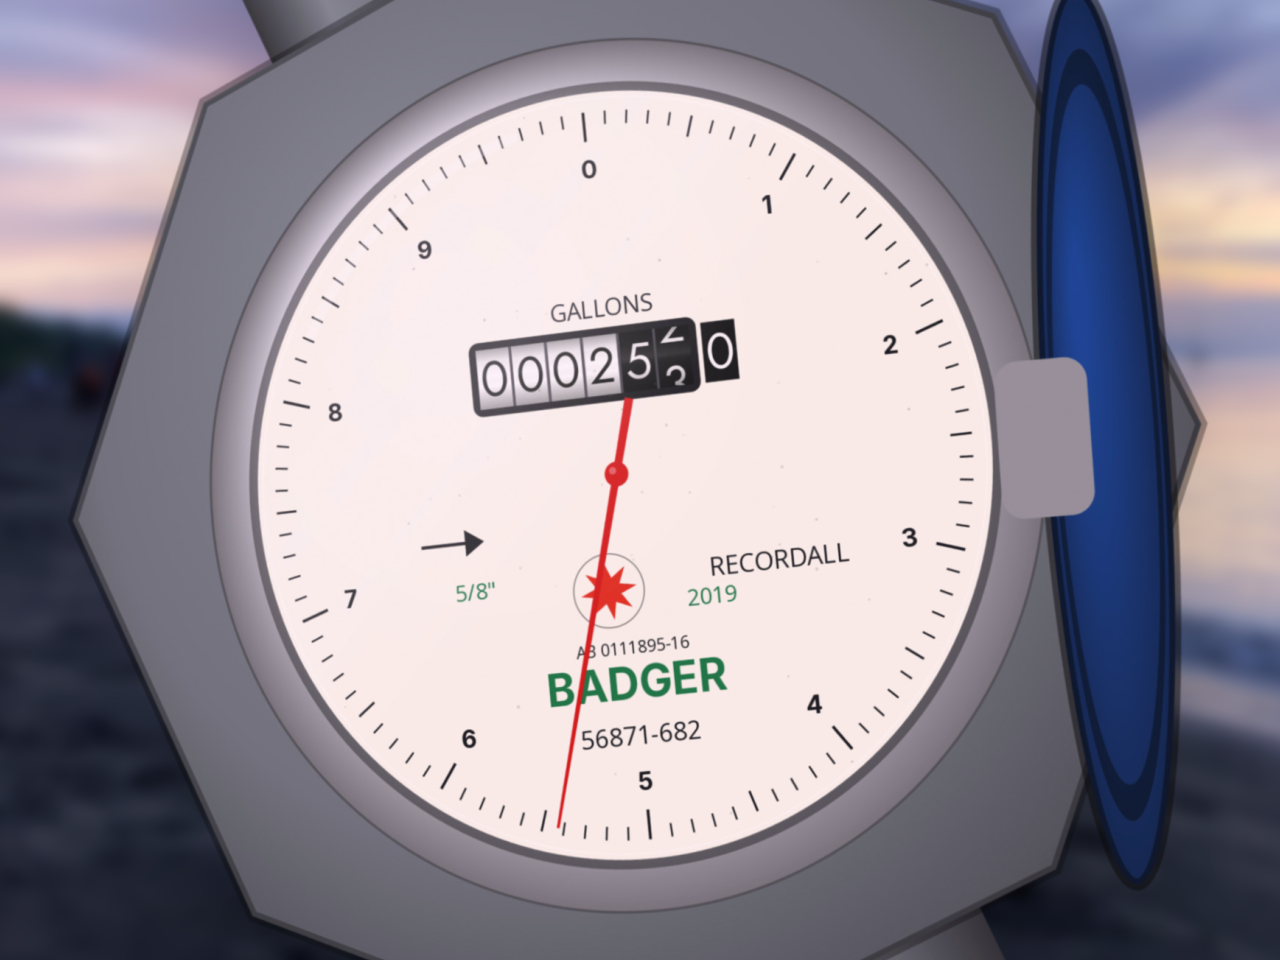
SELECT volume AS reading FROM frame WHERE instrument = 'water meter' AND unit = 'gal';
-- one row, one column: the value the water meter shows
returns 2525.4 gal
